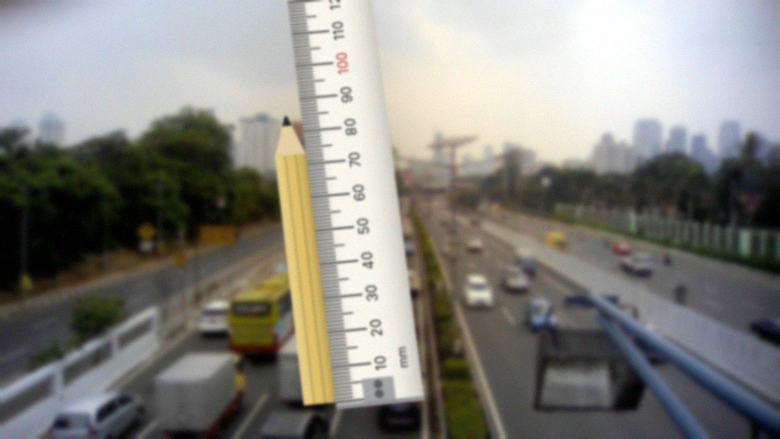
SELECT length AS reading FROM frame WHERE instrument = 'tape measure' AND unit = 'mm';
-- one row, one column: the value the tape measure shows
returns 85 mm
